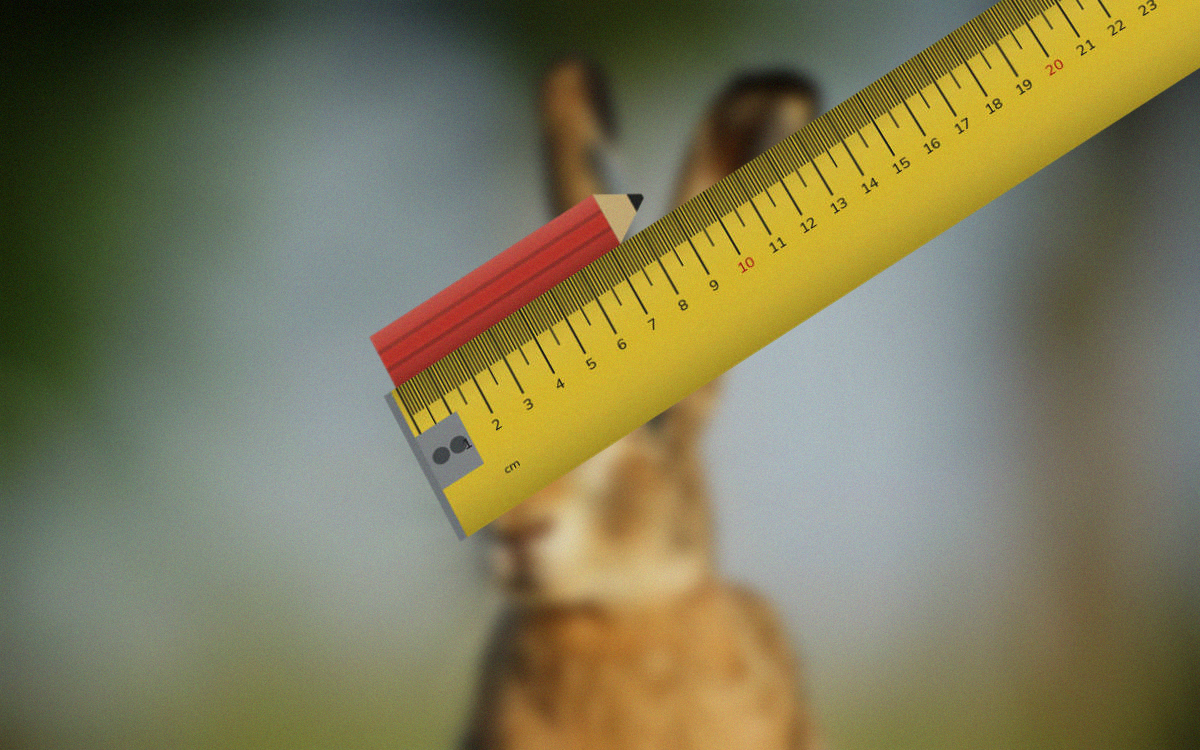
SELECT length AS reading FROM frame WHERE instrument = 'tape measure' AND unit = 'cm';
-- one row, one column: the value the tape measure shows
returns 8.5 cm
